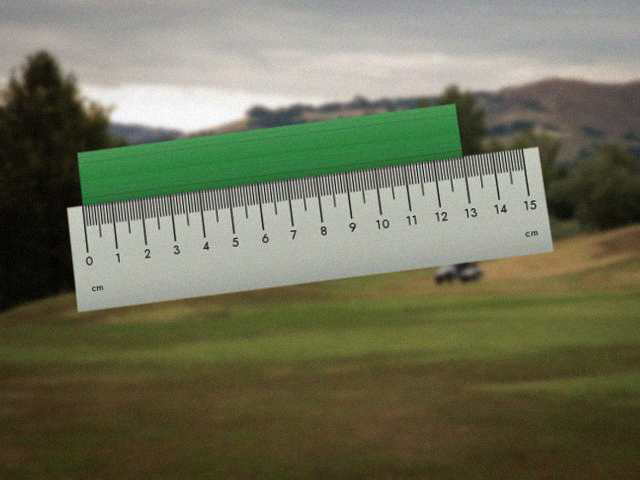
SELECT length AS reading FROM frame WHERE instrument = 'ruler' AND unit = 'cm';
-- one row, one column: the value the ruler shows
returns 13 cm
